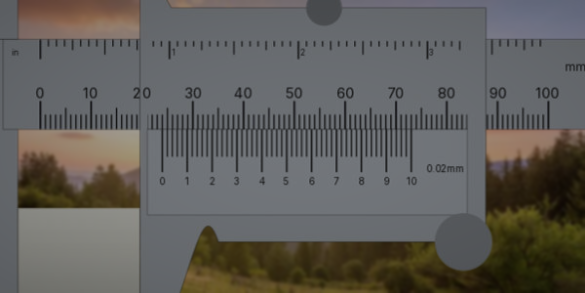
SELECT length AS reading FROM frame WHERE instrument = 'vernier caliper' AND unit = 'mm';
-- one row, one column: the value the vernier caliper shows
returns 24.0 mm
